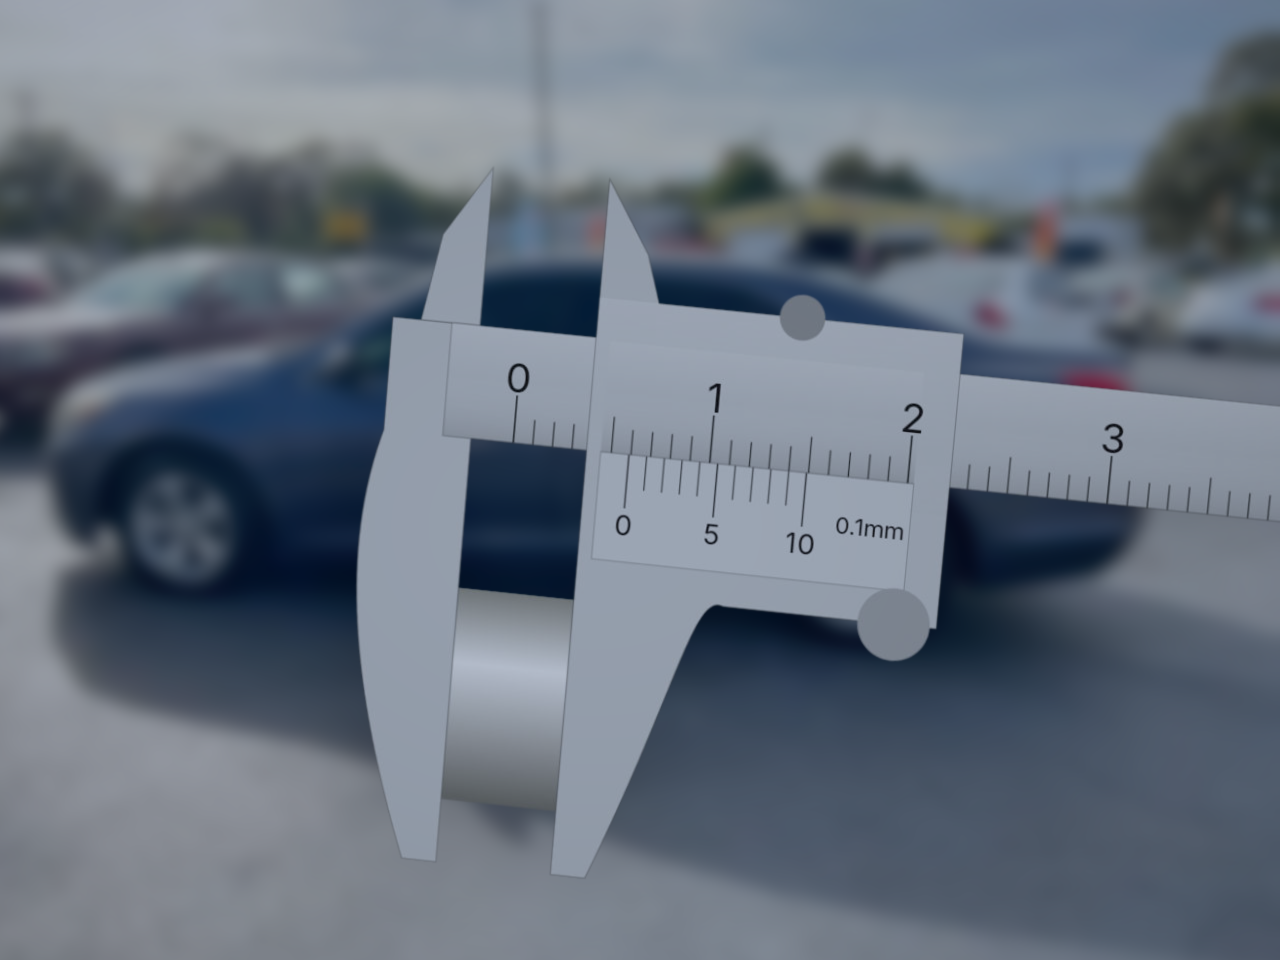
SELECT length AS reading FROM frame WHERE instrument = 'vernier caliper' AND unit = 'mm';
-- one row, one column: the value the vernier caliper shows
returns 5.9 mm
